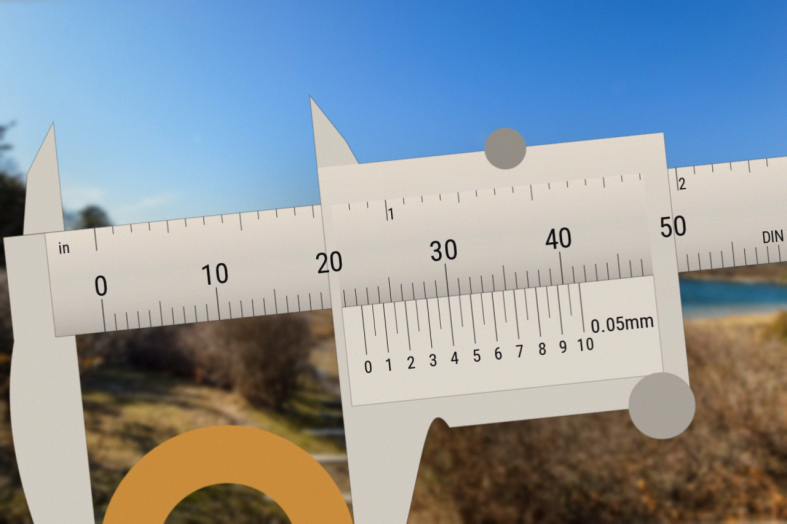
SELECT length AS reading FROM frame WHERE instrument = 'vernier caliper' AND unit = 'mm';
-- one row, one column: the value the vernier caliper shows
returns 22.4 mm
